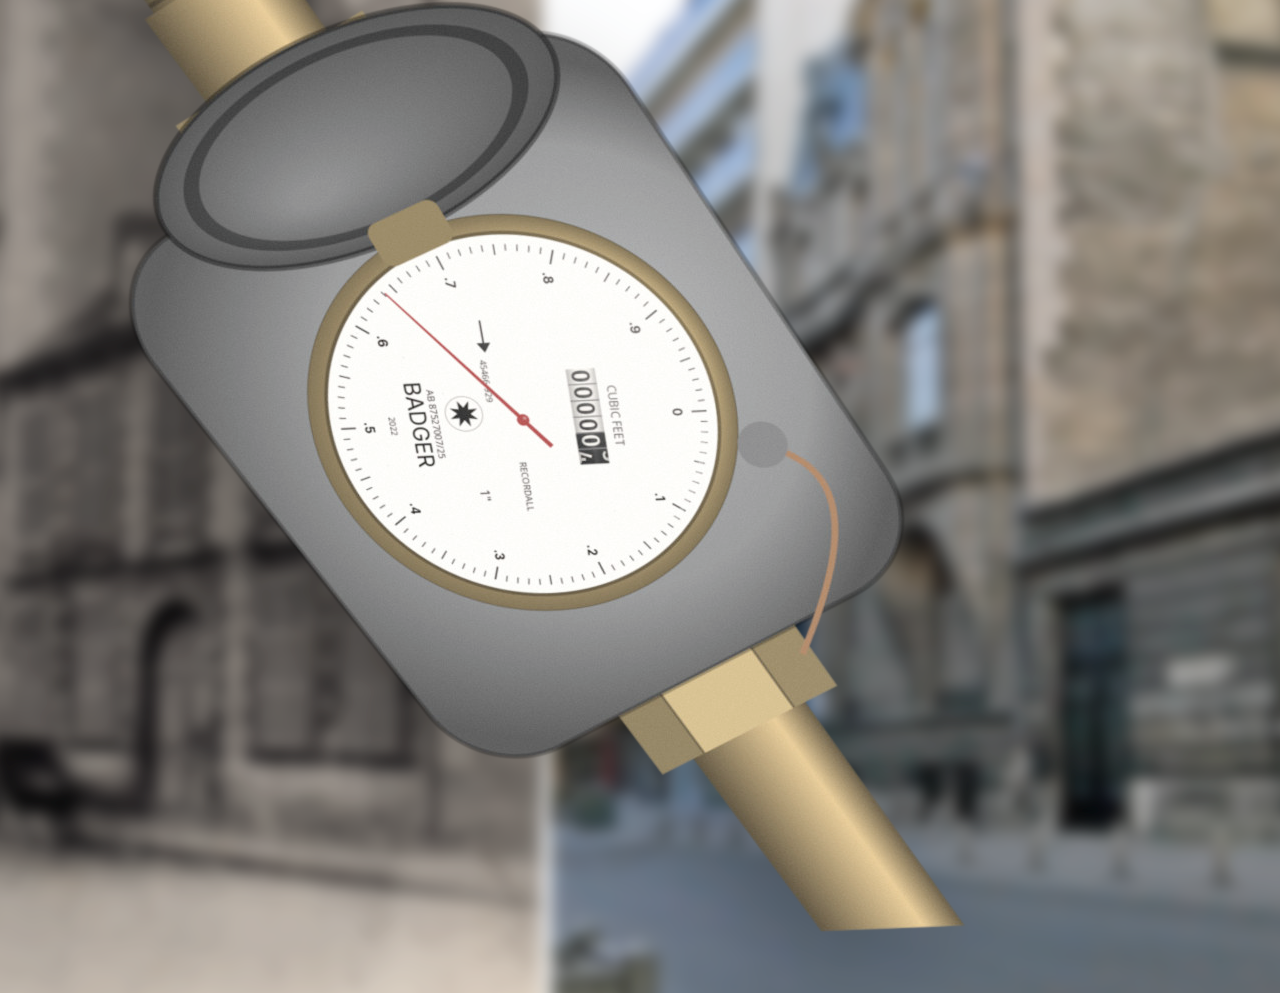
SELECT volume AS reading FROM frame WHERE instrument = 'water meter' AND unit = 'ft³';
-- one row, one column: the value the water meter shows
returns 3.64 ft³
